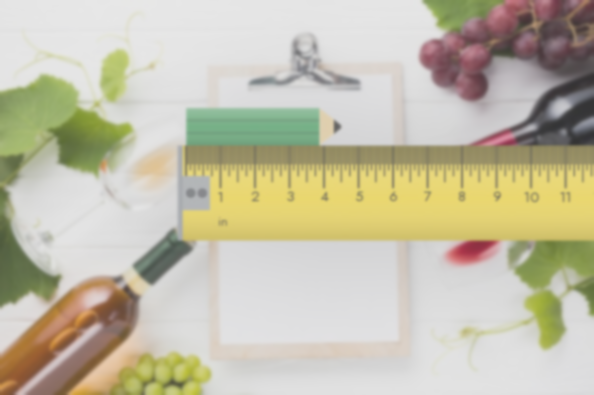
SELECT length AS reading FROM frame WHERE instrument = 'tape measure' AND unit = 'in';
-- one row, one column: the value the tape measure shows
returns 4.5 in
